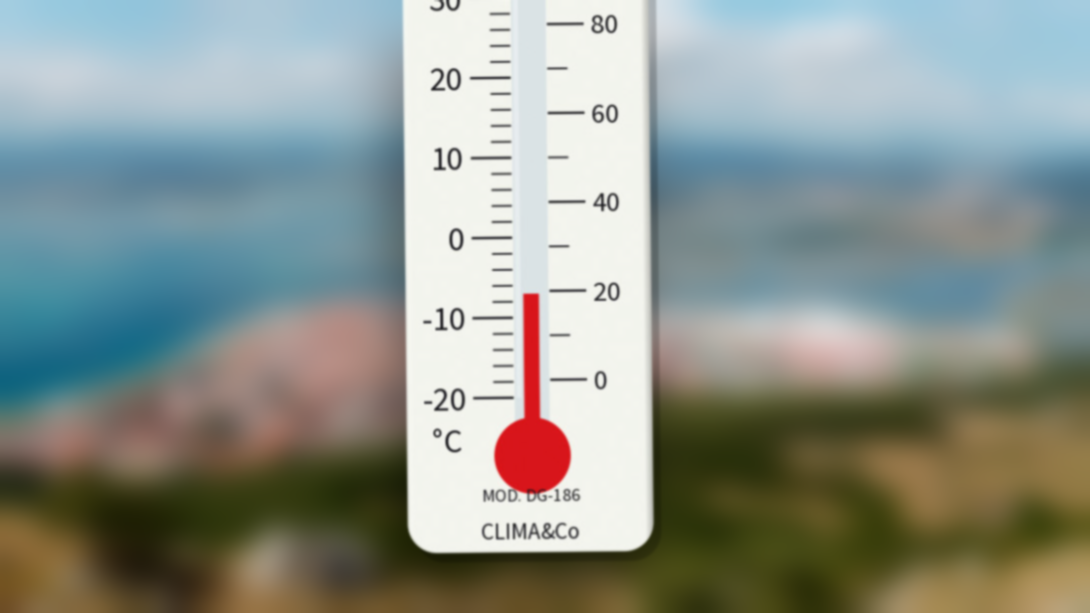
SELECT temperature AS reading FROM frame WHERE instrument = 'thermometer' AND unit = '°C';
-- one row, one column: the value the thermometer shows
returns -7 °C
